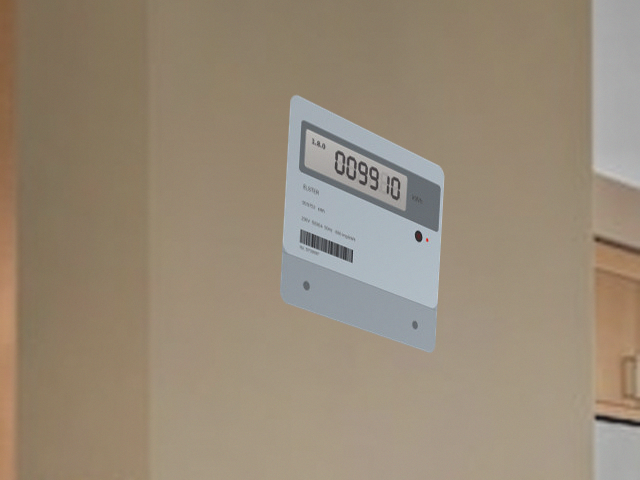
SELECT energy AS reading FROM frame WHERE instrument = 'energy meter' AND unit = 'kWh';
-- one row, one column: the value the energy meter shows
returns 9910 kWh
